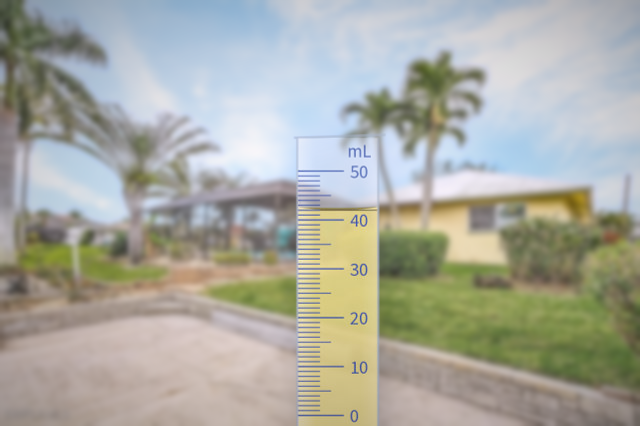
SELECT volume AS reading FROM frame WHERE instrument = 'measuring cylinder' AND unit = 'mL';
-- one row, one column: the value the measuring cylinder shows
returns 42 mL
